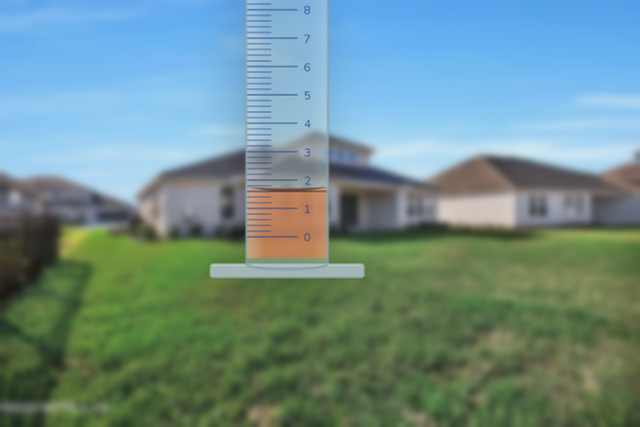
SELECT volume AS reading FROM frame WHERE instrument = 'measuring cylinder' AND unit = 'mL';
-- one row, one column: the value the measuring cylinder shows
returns 1.6 mL
